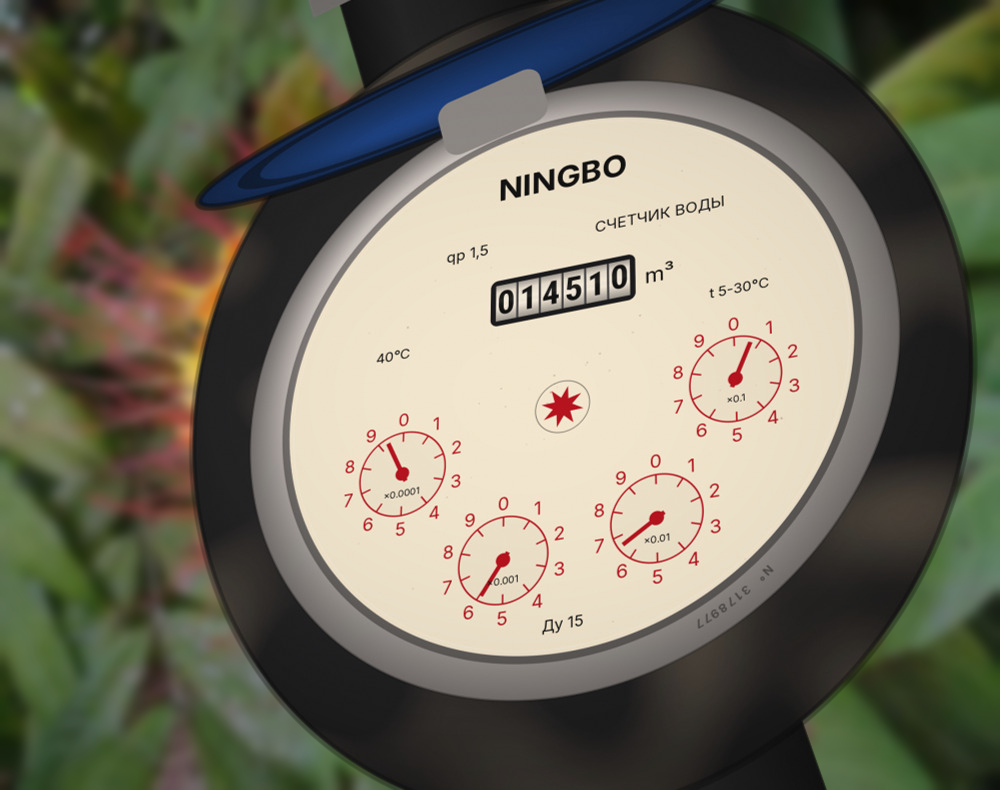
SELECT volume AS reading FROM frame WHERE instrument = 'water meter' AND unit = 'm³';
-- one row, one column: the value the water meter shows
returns 14510.0659 m³
